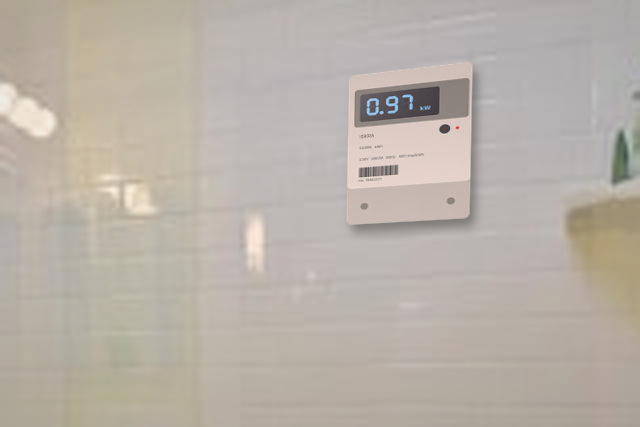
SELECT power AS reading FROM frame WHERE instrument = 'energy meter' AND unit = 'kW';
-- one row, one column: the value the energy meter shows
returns 0.97 kW
